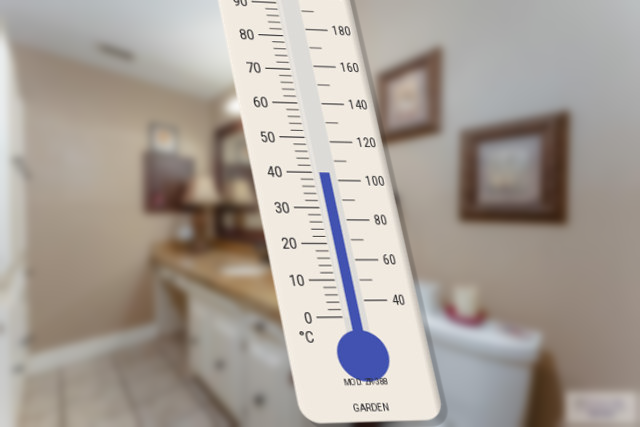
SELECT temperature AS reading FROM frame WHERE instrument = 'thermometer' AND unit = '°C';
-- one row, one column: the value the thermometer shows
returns 40 °C
